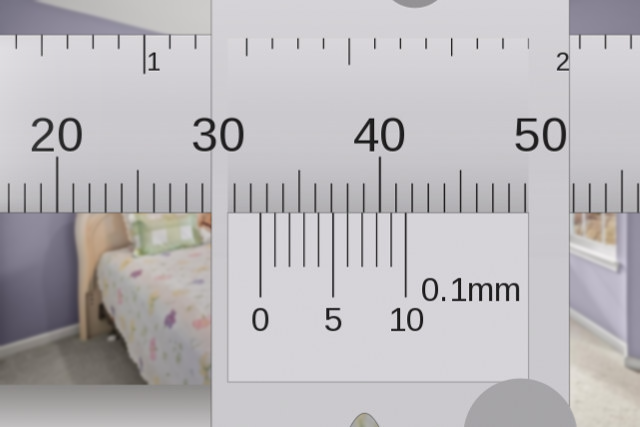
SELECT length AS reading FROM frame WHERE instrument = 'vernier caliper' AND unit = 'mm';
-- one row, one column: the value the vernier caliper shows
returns 32.6 mm
